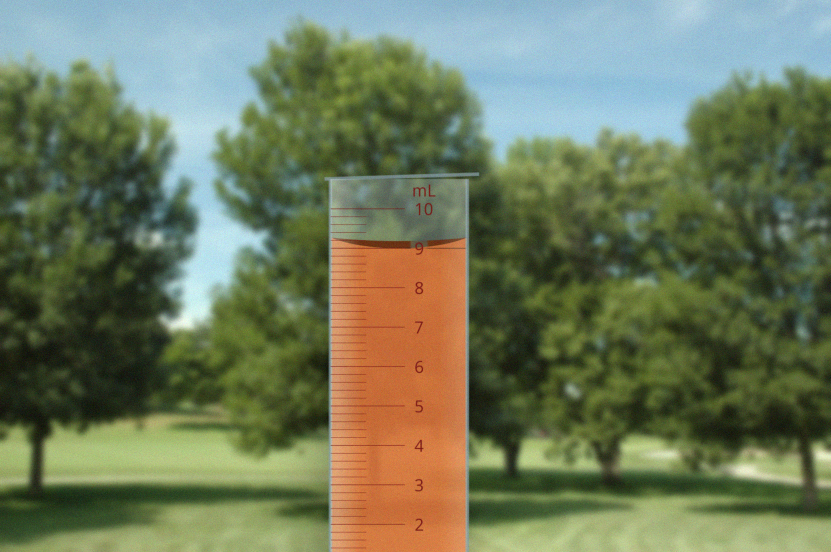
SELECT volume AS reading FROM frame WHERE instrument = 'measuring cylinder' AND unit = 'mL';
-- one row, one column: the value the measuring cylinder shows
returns 9 mL
